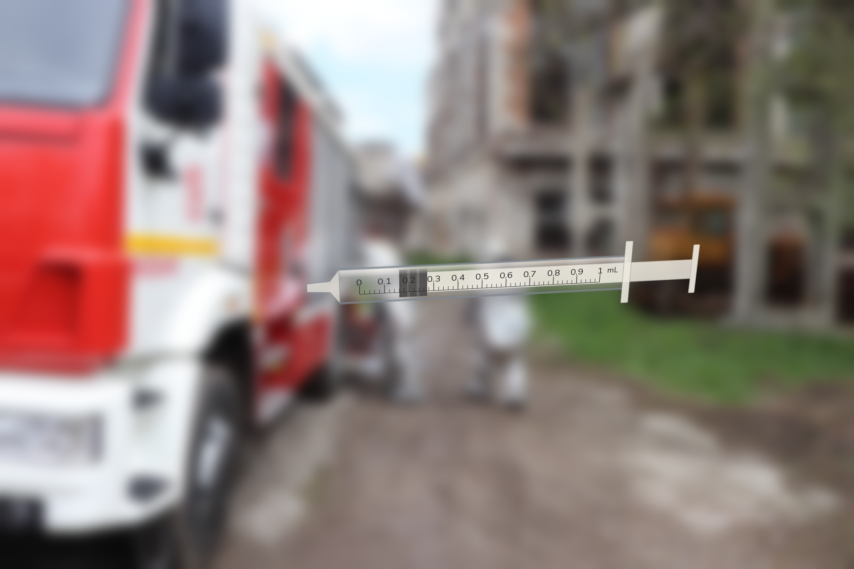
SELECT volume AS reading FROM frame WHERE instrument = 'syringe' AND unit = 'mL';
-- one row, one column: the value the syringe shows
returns 0.16 mL
